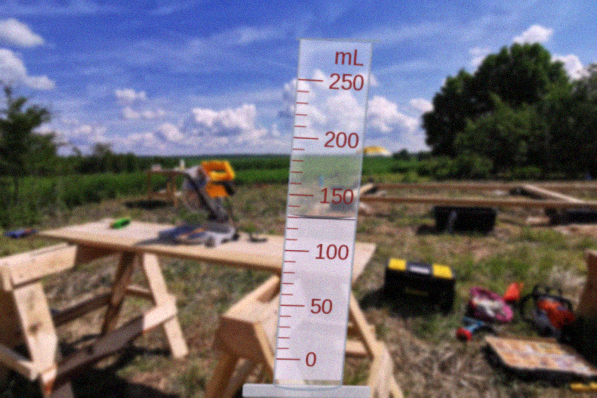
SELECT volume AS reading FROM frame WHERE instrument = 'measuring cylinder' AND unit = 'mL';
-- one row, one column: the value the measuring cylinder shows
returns 130 mL
